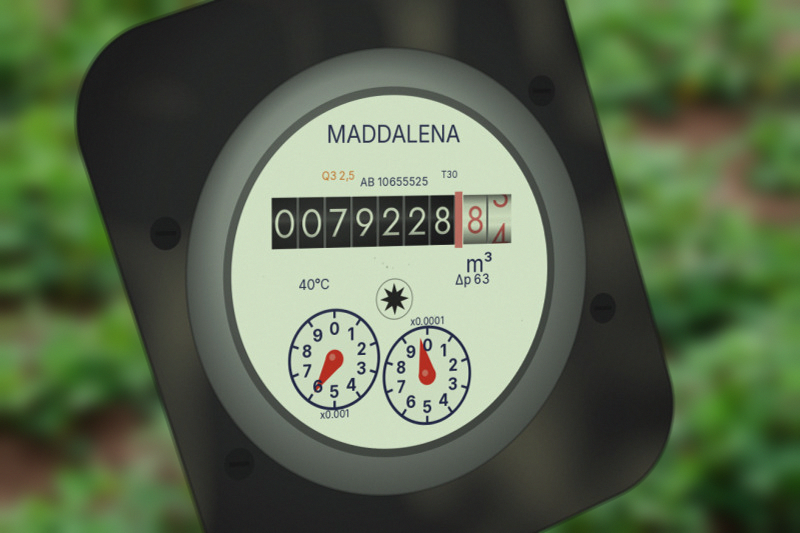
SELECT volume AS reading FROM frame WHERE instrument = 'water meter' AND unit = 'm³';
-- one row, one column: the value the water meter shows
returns 79228.8359 m³
